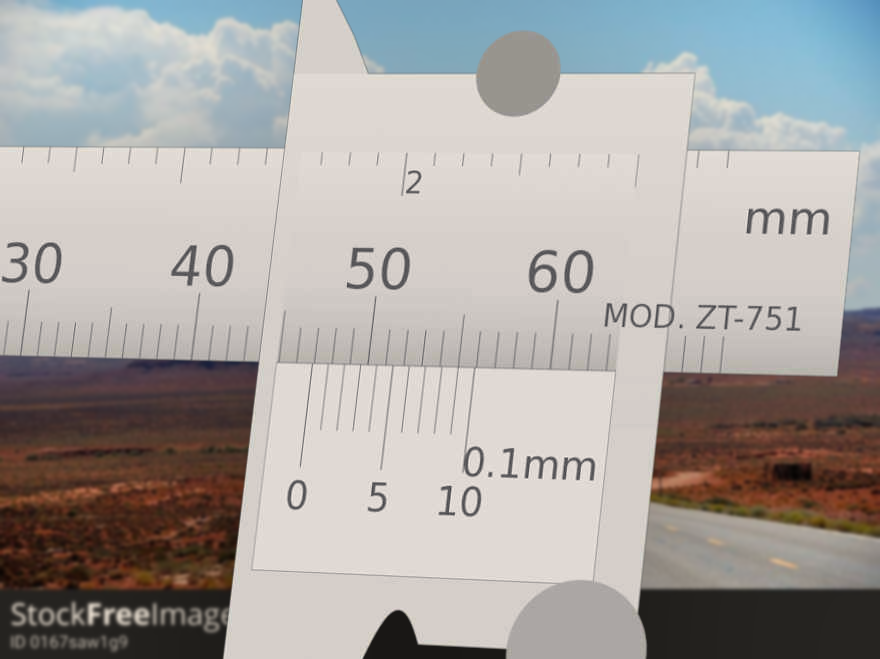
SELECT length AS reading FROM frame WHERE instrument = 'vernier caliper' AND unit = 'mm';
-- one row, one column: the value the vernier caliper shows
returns 46.9 mm
